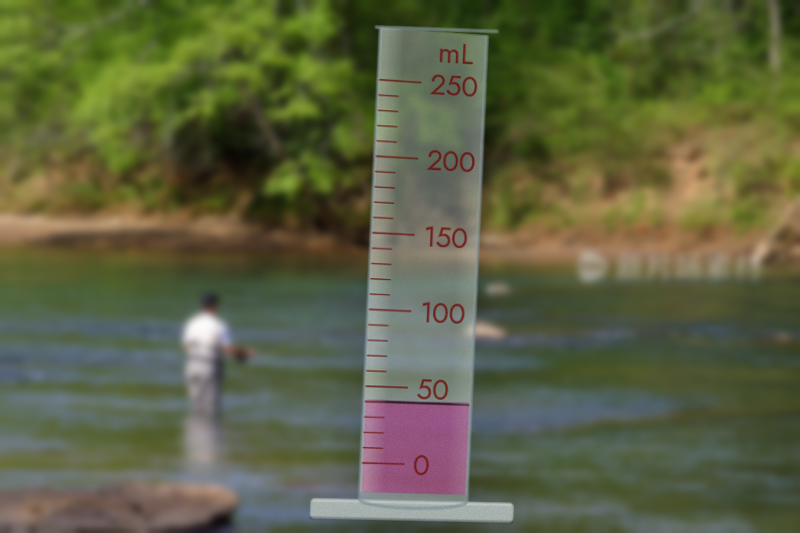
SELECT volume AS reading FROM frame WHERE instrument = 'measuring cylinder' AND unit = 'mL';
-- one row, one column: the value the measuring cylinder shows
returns 40 mL
